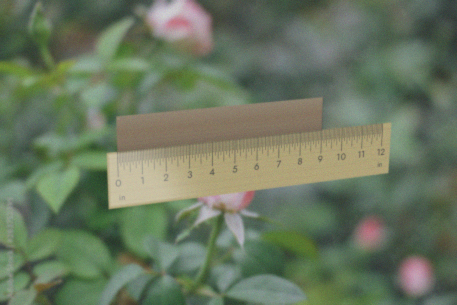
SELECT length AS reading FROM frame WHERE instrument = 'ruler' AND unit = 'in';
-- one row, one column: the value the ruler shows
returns 9 in
